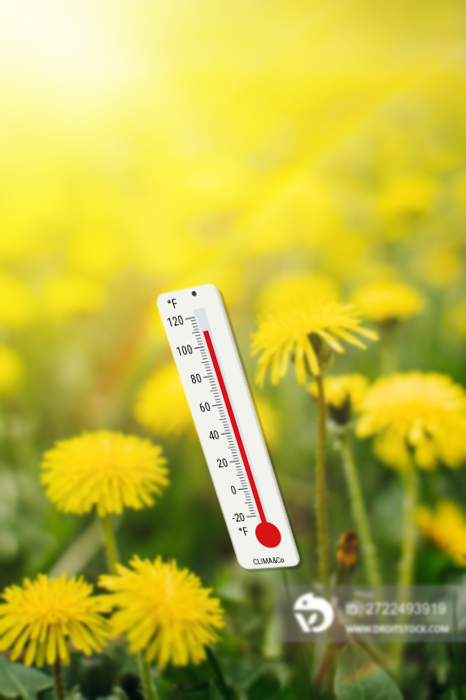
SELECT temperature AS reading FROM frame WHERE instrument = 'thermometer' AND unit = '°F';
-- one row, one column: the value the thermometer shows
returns 110 °F
